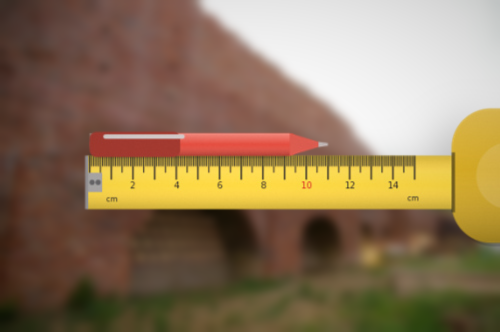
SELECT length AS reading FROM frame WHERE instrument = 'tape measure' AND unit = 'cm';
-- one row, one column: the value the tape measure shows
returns 11 cm
